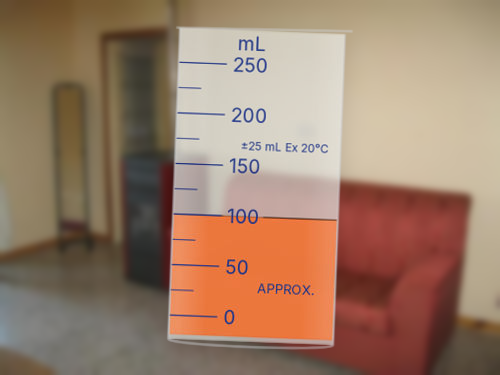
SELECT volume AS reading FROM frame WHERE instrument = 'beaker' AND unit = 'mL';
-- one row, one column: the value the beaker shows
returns 100 mL
